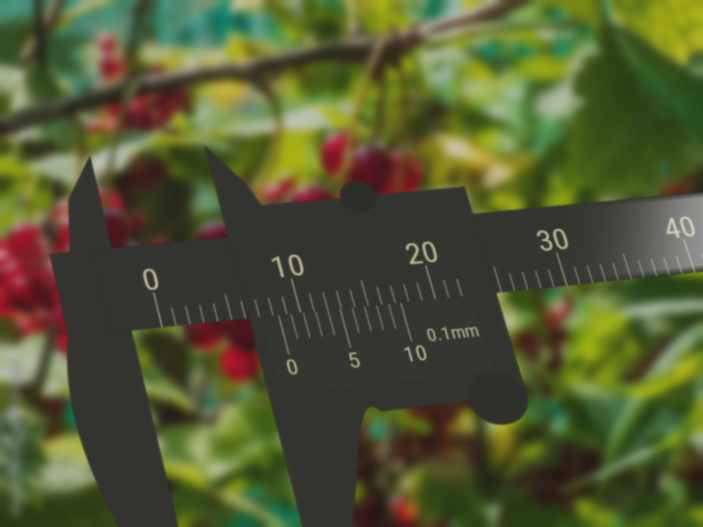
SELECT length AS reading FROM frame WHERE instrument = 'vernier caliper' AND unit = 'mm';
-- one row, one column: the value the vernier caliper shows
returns 8.4 mm
